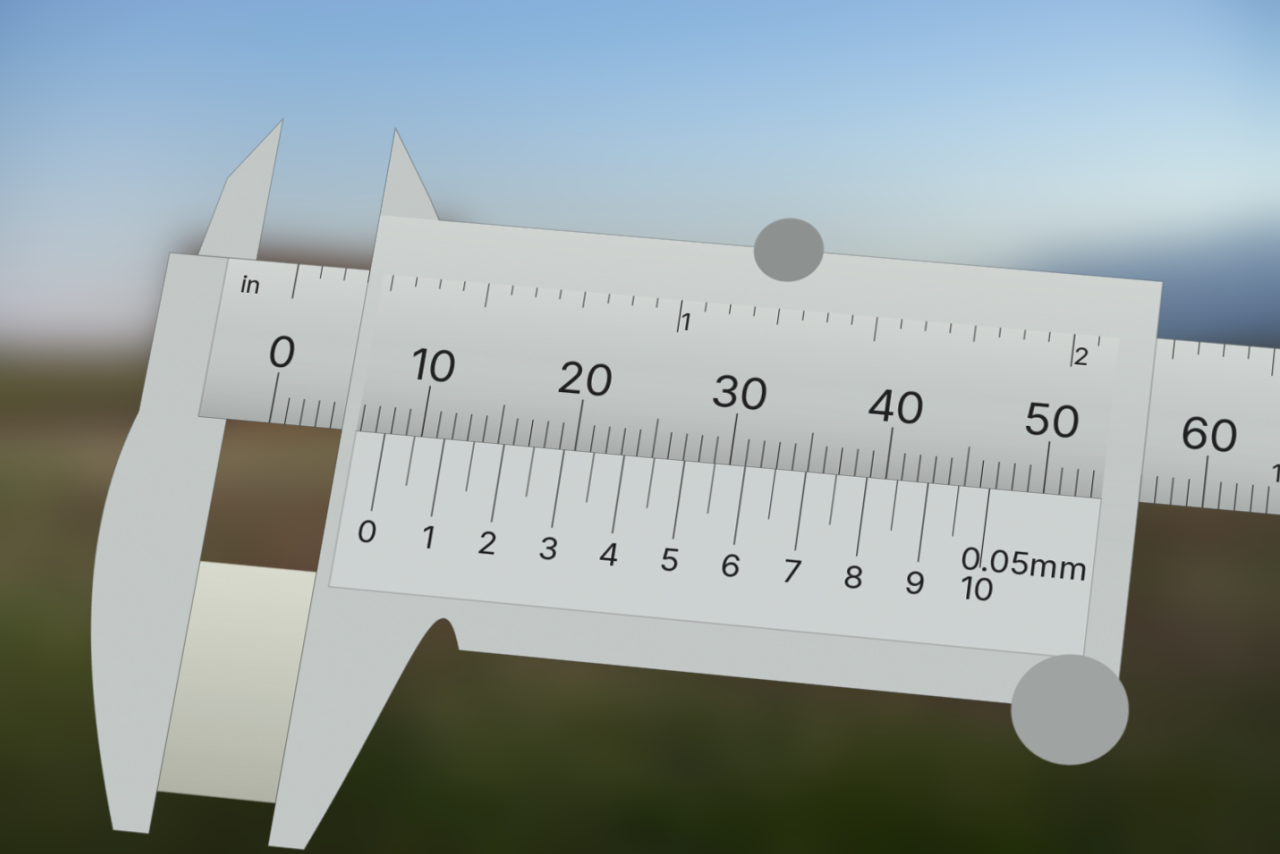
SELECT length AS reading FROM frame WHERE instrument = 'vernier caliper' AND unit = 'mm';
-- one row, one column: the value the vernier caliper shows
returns 7.6 mm
